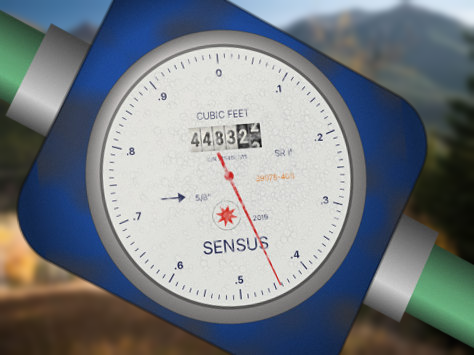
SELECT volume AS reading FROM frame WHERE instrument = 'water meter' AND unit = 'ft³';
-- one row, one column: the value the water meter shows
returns 448322.44 ft³
